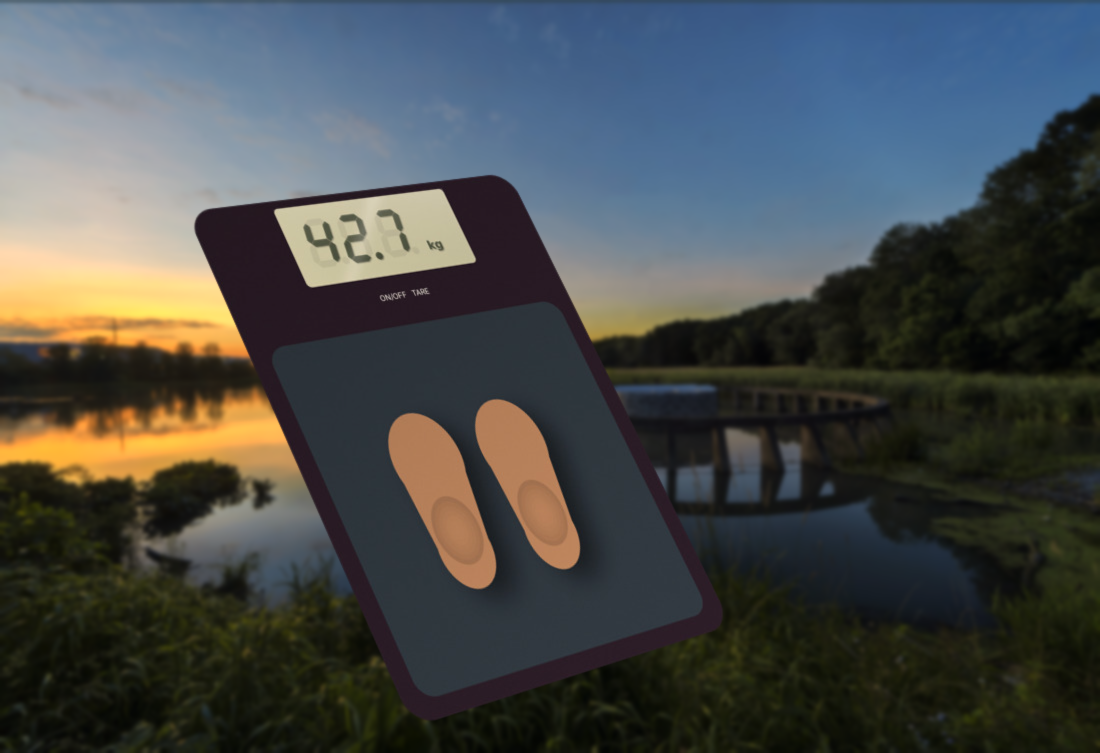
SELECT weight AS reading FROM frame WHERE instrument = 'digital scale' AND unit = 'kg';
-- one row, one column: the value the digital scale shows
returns 42.7 kg
